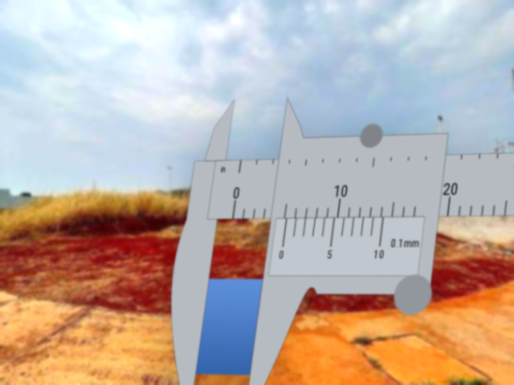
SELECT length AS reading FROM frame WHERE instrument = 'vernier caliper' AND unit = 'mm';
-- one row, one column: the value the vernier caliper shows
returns 5.2 mm
